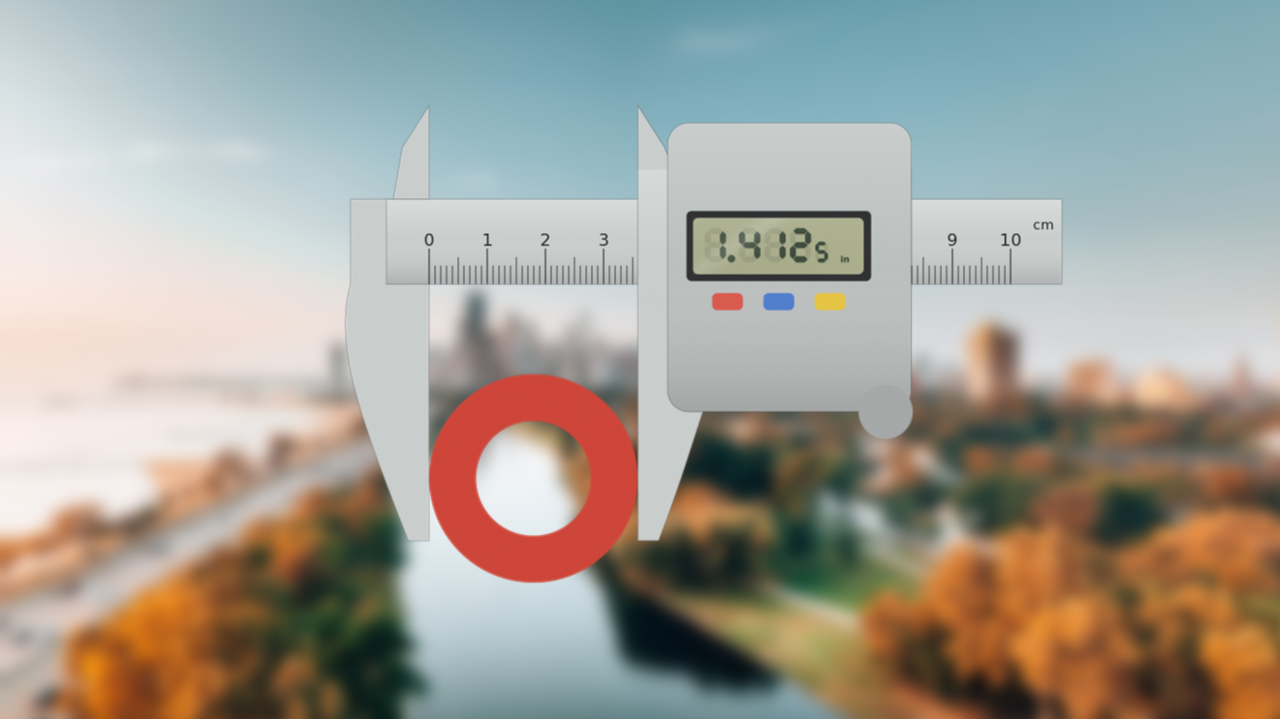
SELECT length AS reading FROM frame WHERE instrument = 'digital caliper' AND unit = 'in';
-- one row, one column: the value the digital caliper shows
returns 1.4125 in
